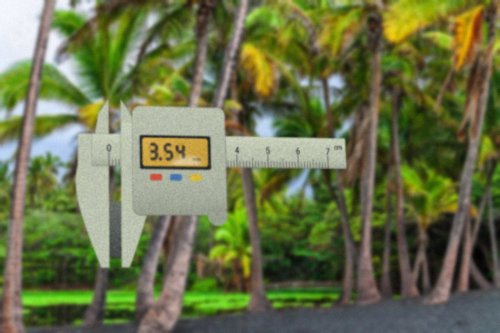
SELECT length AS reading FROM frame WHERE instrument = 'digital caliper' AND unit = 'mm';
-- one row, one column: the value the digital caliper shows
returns 3.54 mm
